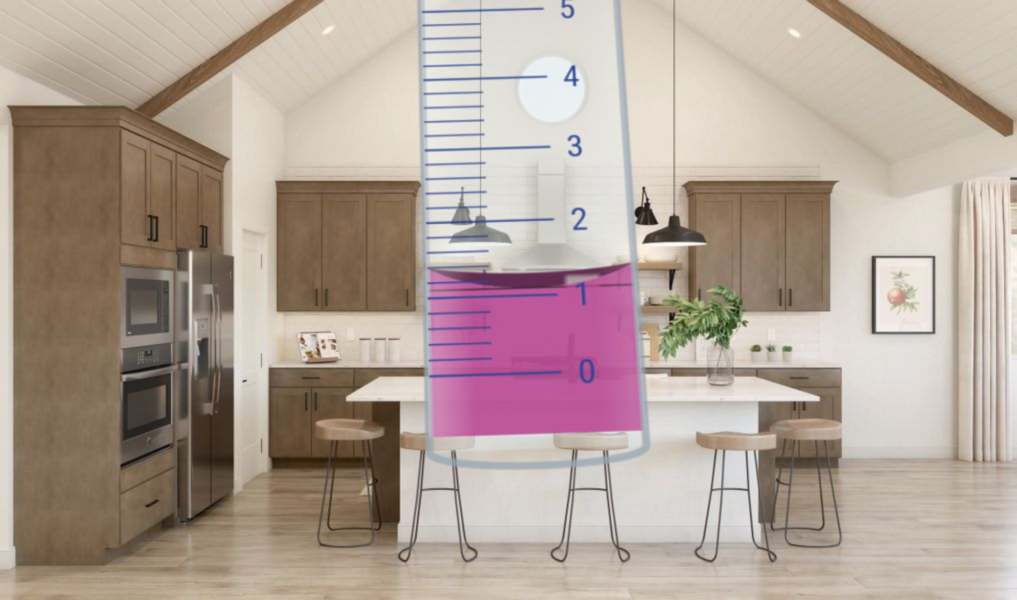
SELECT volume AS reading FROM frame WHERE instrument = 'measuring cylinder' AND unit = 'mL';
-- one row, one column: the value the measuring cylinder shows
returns 1.1 mL
